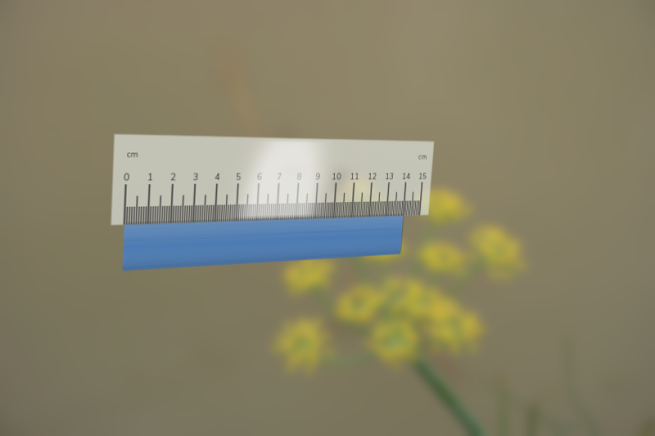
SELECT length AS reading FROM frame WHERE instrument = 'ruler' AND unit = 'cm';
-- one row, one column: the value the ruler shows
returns 14 cm
